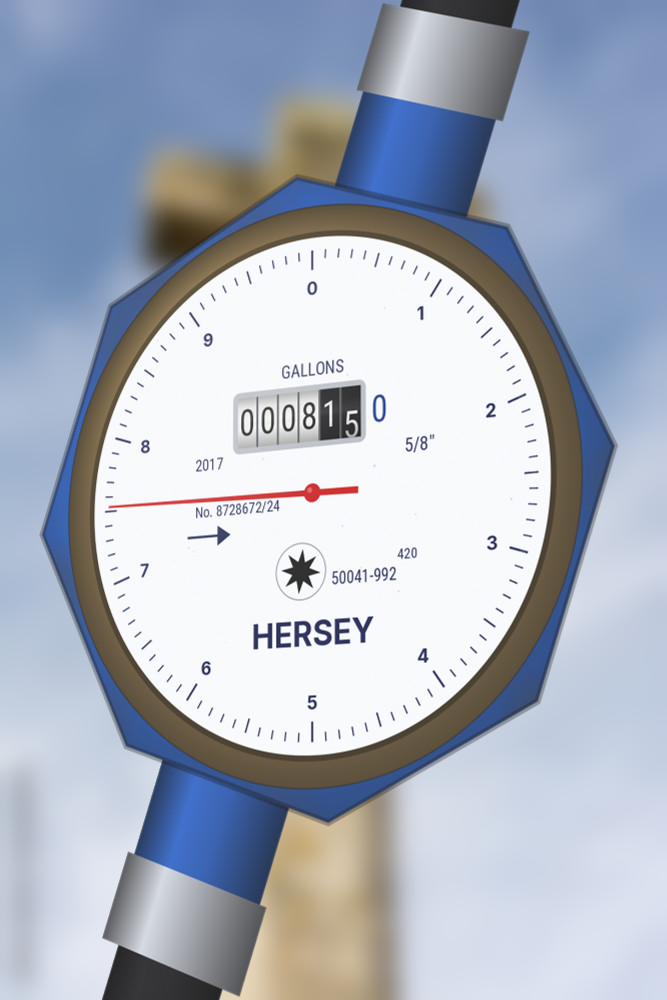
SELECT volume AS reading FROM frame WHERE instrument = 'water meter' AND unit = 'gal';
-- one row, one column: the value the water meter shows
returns 8147.5 gal
